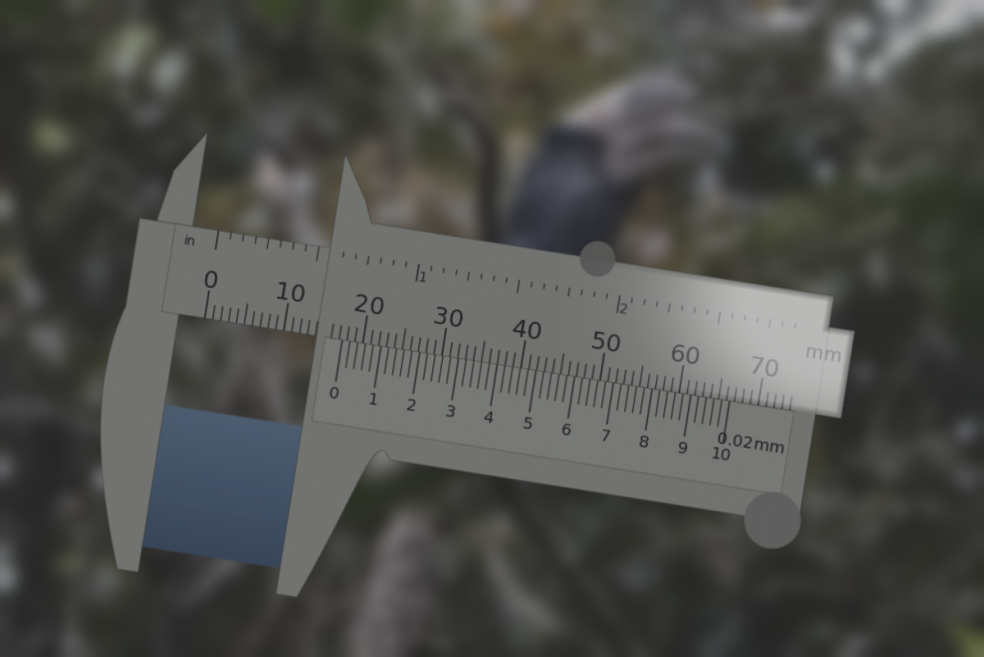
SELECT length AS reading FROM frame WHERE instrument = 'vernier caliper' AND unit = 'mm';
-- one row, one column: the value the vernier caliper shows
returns 17.4 mm
